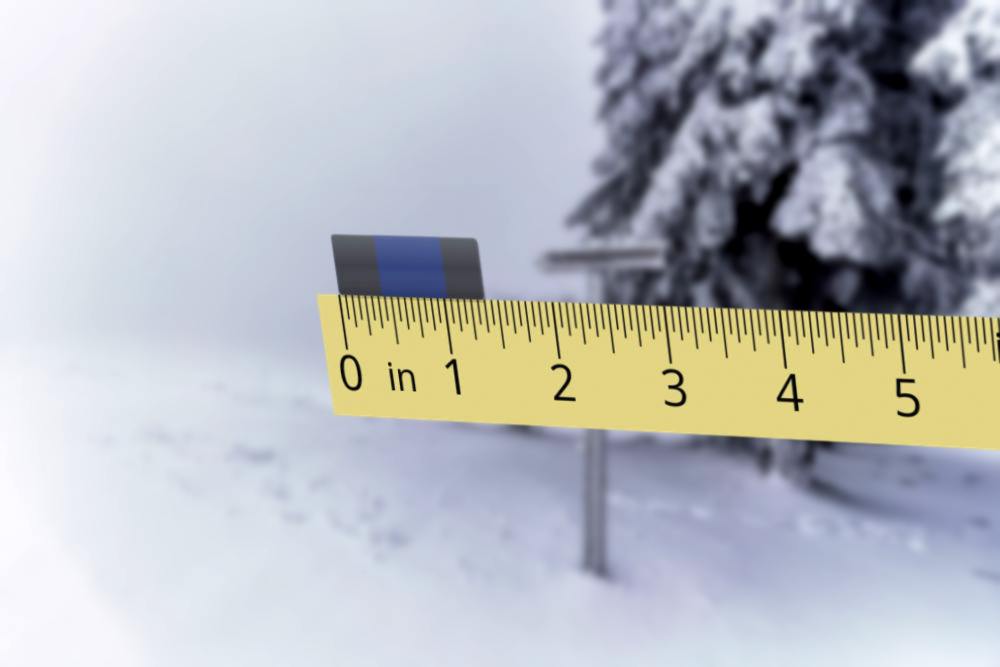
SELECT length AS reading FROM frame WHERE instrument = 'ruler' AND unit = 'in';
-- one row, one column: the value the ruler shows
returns 1.375 in
